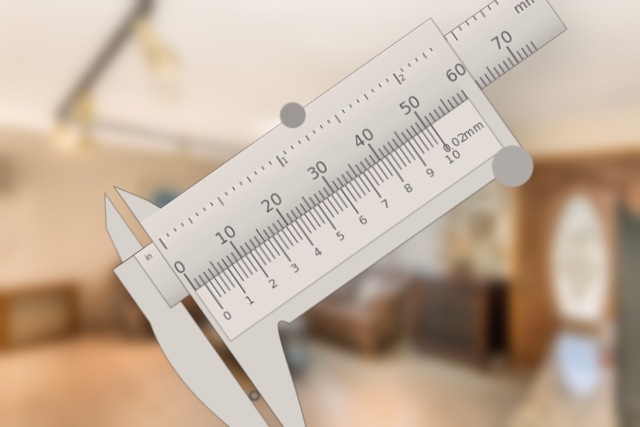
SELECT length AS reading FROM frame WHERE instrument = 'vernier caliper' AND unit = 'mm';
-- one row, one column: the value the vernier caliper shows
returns 2.0 mm
